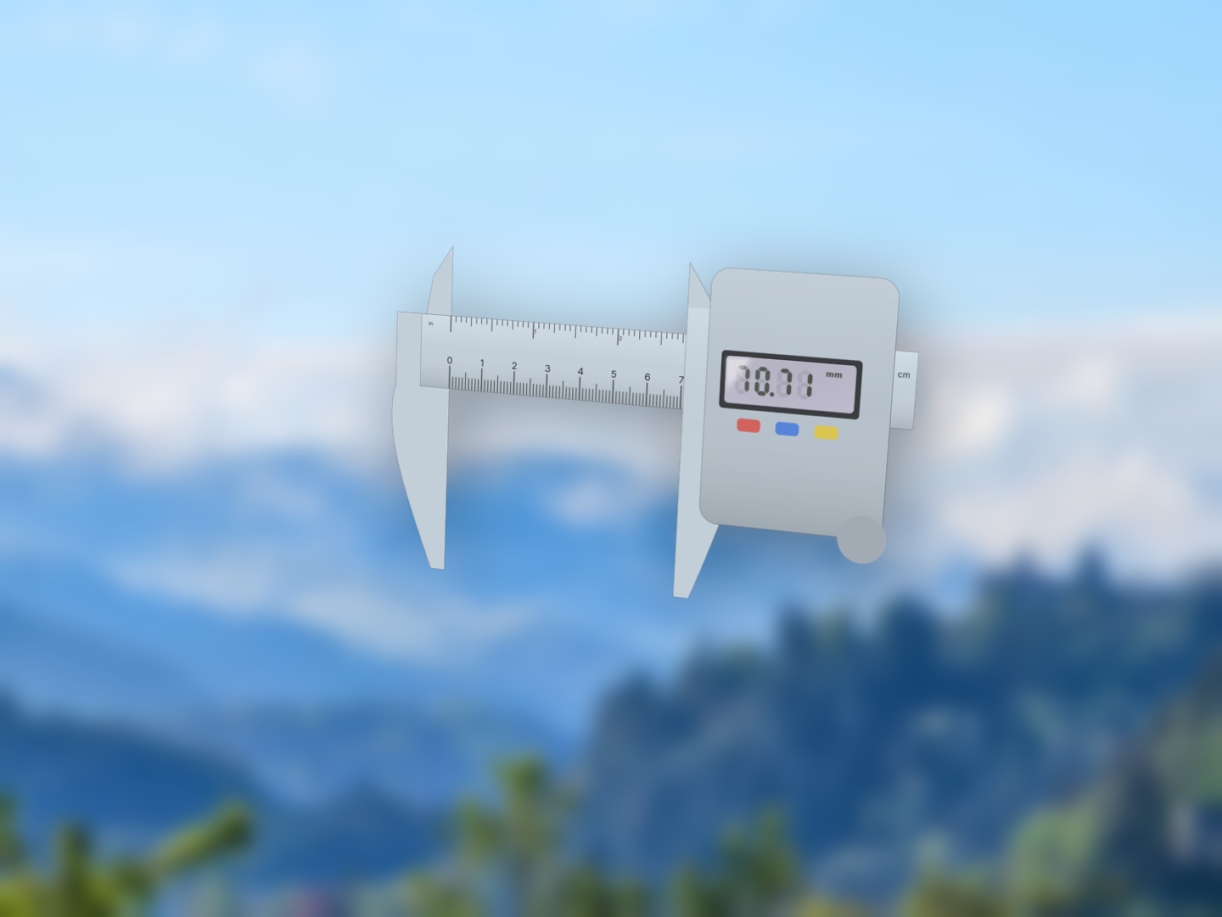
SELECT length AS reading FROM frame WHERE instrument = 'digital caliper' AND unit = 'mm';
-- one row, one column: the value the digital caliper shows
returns 70.71 mm
